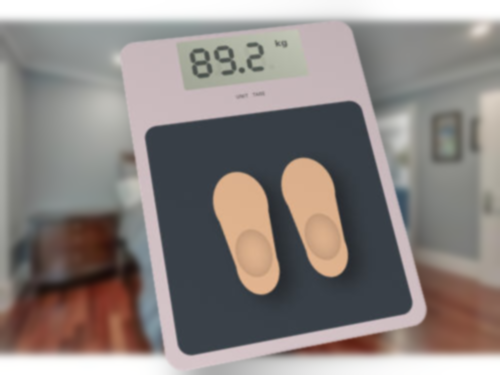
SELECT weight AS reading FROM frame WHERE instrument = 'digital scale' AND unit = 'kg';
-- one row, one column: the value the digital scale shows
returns 89.2 kg
